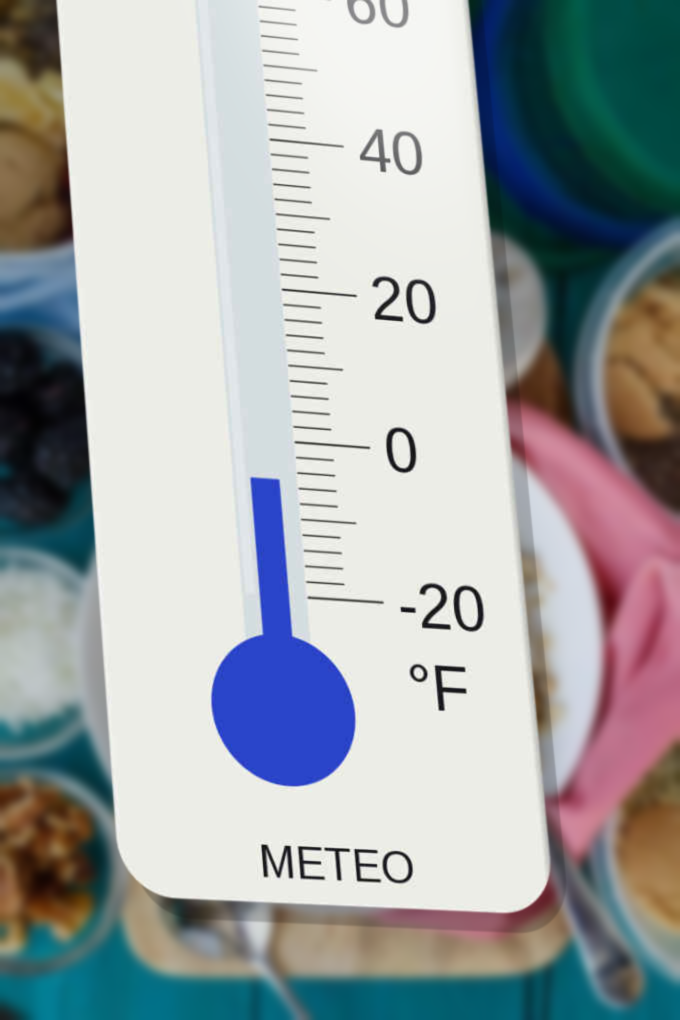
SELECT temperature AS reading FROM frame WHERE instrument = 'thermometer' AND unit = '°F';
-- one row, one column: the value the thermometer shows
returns -5 °F
